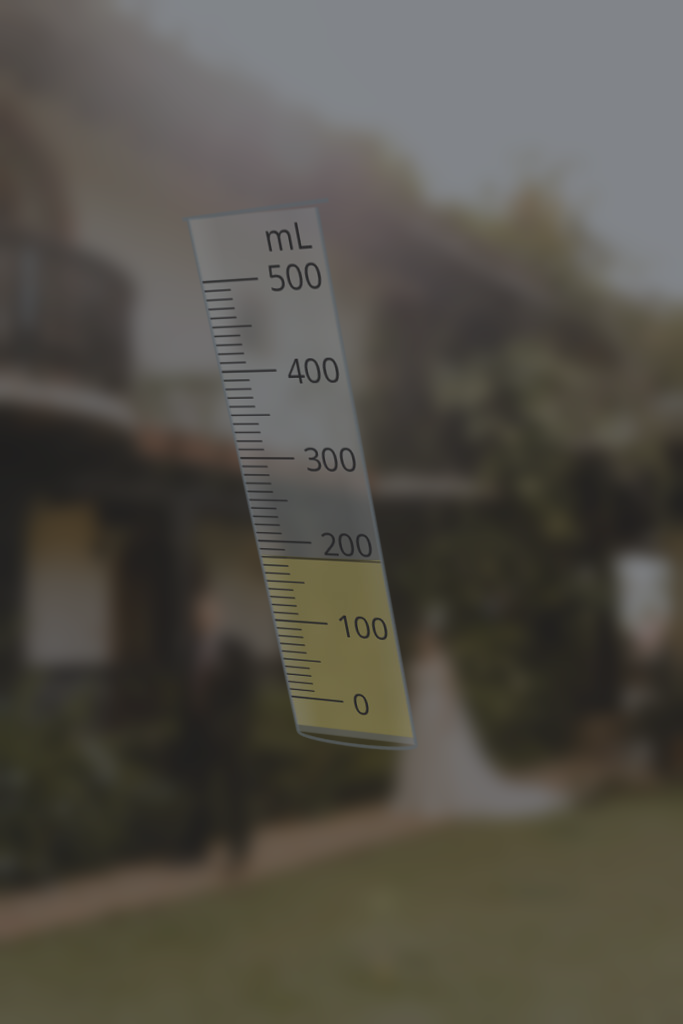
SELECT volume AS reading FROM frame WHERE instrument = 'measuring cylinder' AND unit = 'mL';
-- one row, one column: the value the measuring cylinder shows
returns 180 mL
